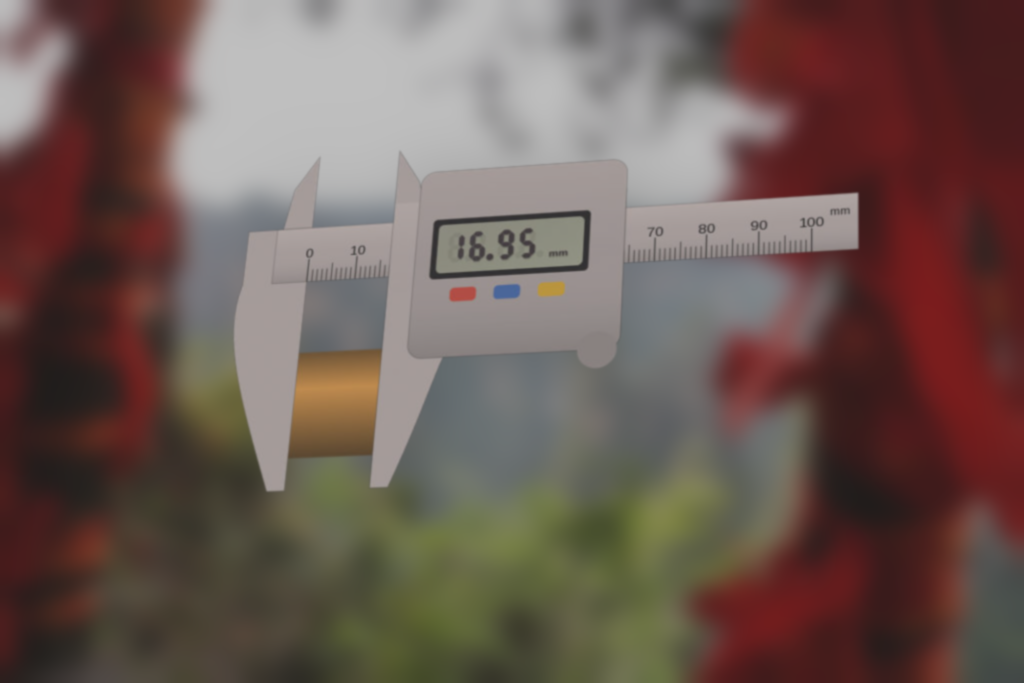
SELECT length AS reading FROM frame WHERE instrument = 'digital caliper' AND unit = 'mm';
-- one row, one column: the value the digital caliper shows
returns 16.95 mm
